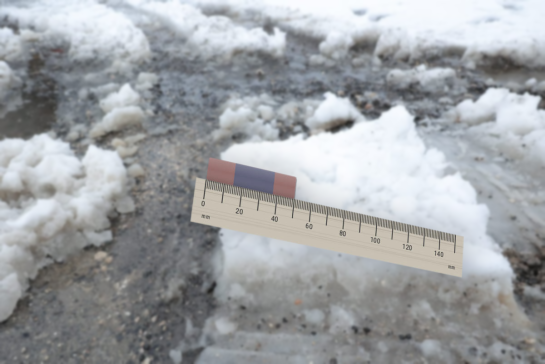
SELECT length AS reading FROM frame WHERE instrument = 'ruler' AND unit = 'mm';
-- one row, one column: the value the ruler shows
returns 50 mm
